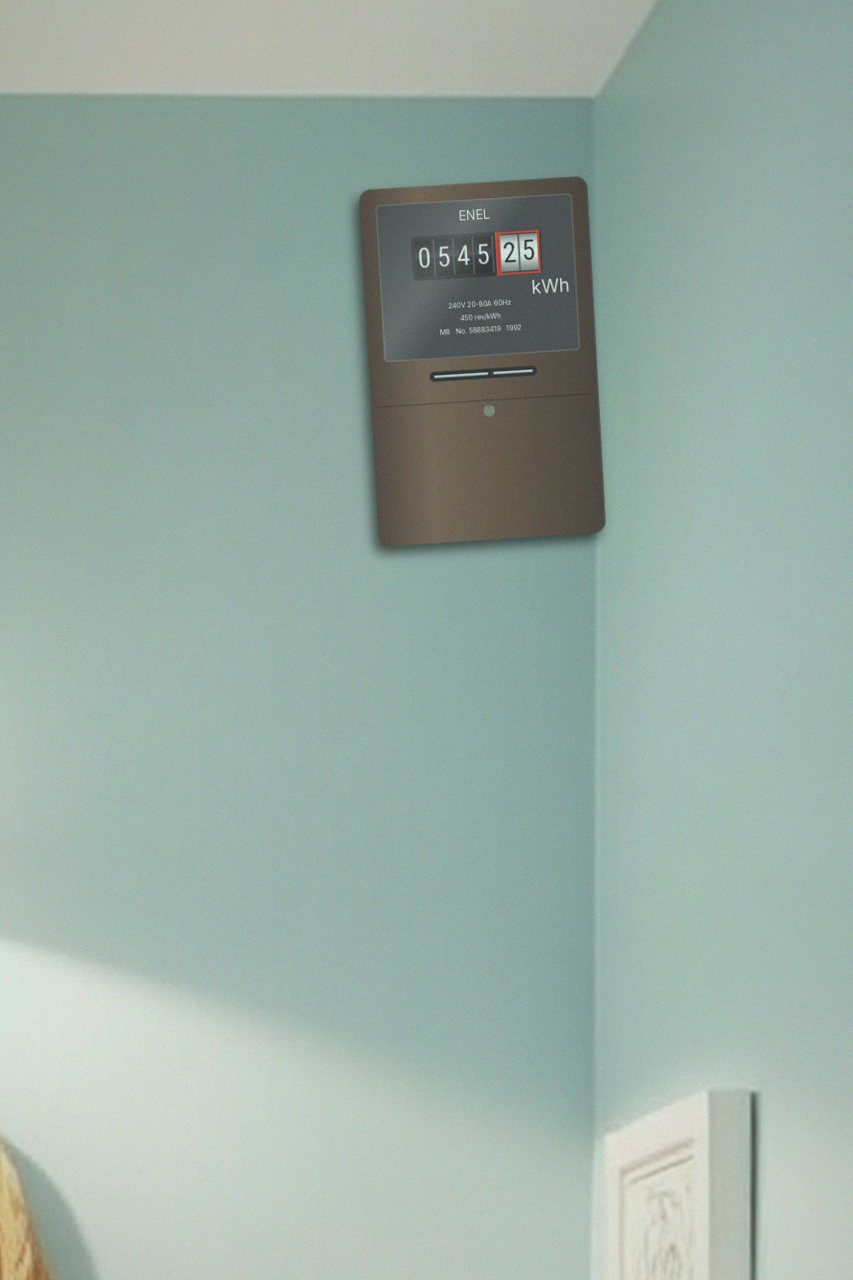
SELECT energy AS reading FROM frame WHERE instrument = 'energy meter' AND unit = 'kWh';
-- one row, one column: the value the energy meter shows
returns 545.25 kWh
